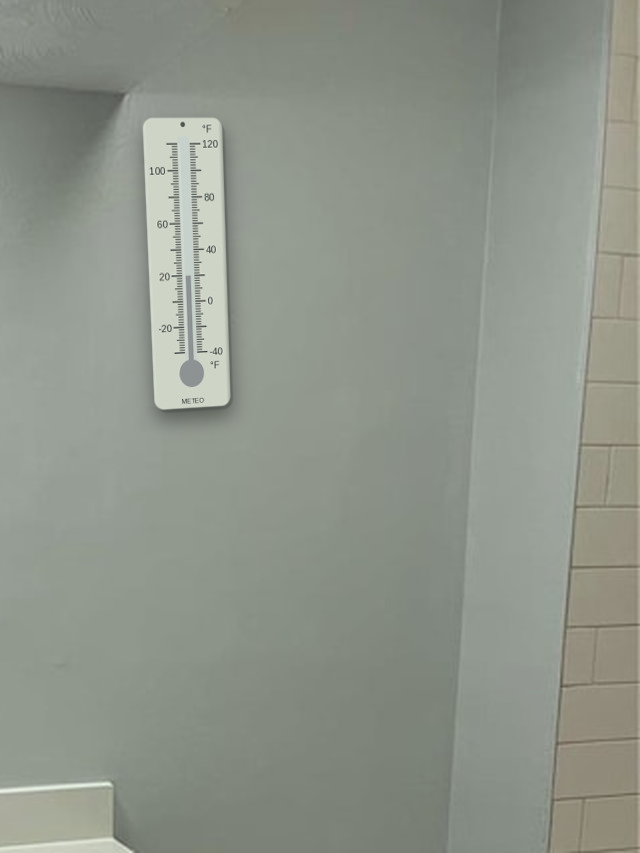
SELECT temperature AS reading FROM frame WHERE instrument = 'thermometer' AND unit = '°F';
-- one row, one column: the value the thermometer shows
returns 20 °F
